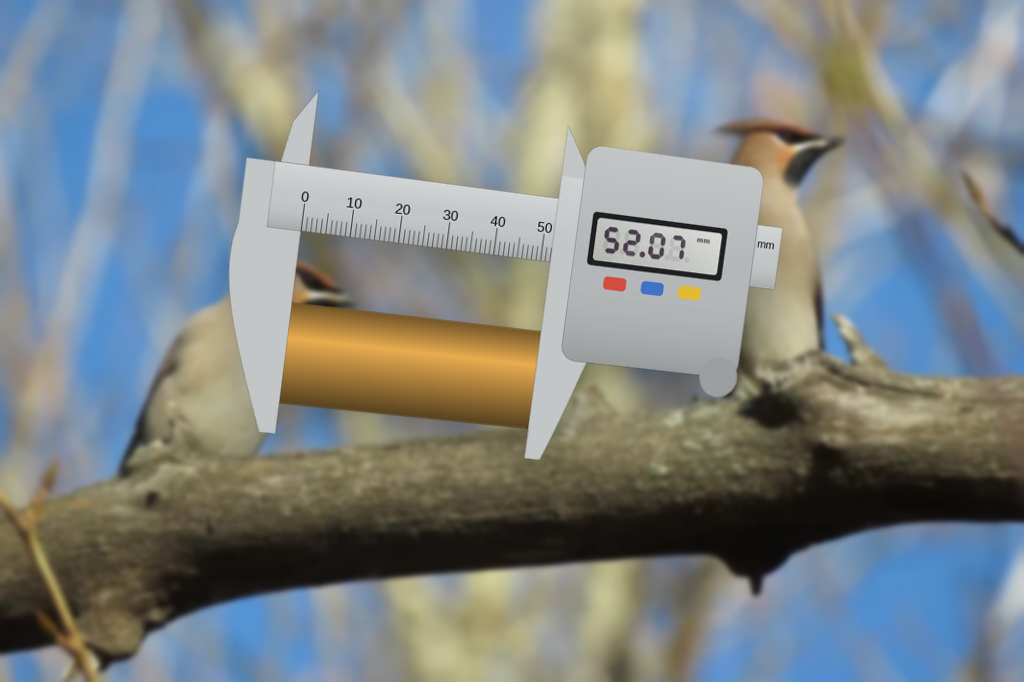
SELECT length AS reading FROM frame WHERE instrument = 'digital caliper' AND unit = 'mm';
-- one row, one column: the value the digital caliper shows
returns 52.07 mm
